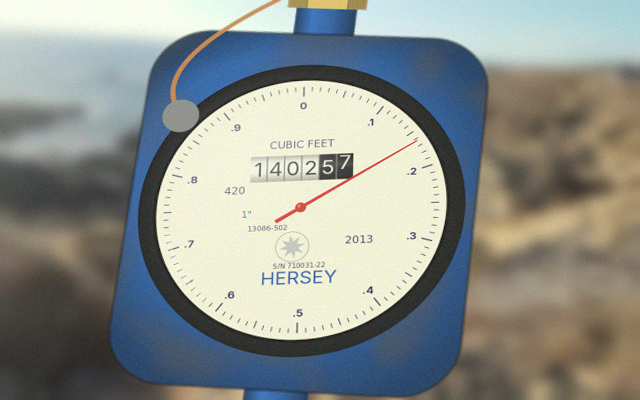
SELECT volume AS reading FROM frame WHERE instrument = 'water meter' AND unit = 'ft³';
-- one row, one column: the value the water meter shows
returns 140257.16 ft³
